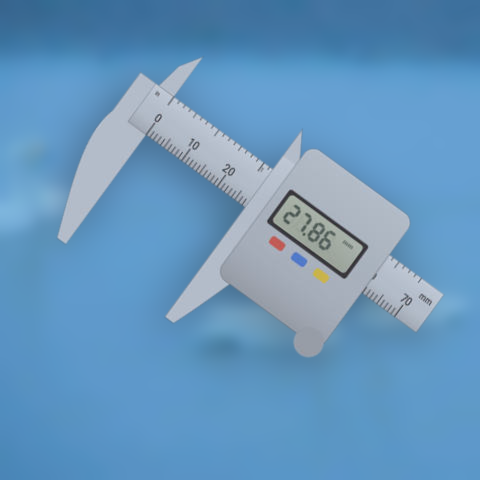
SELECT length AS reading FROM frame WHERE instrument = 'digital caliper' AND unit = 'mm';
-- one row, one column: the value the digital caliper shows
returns 27.86 mm
